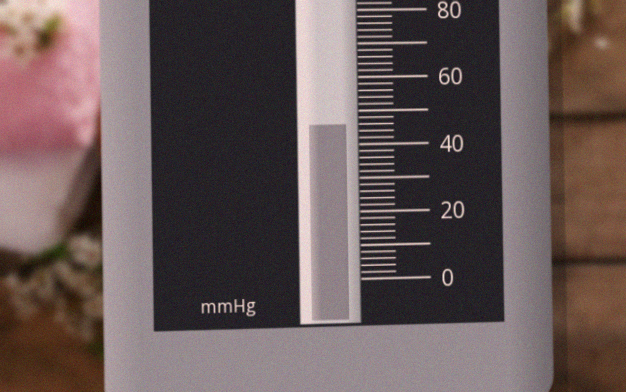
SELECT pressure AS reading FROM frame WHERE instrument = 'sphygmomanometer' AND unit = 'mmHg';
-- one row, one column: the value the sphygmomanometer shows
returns 46 mmHg
